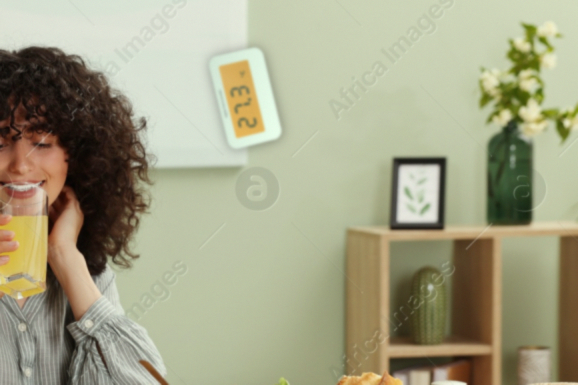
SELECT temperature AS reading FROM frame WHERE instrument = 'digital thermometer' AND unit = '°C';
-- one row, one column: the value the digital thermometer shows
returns 27.3 °C
